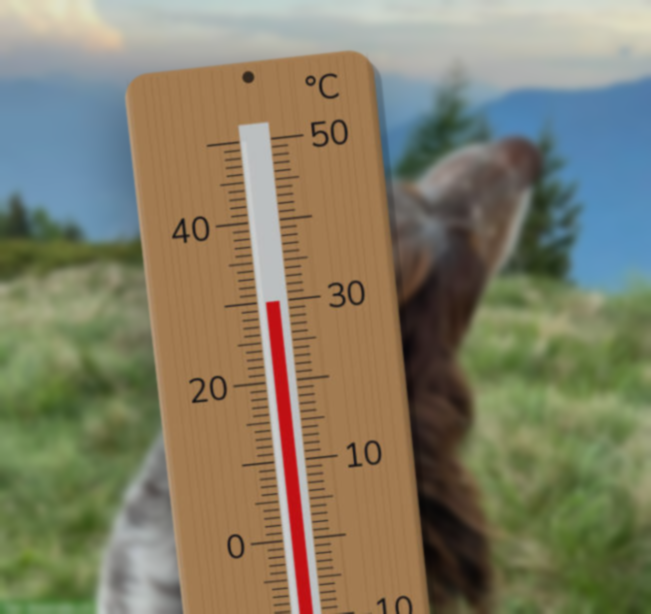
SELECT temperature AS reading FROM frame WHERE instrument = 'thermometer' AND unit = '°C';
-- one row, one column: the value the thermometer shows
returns 30 °C
